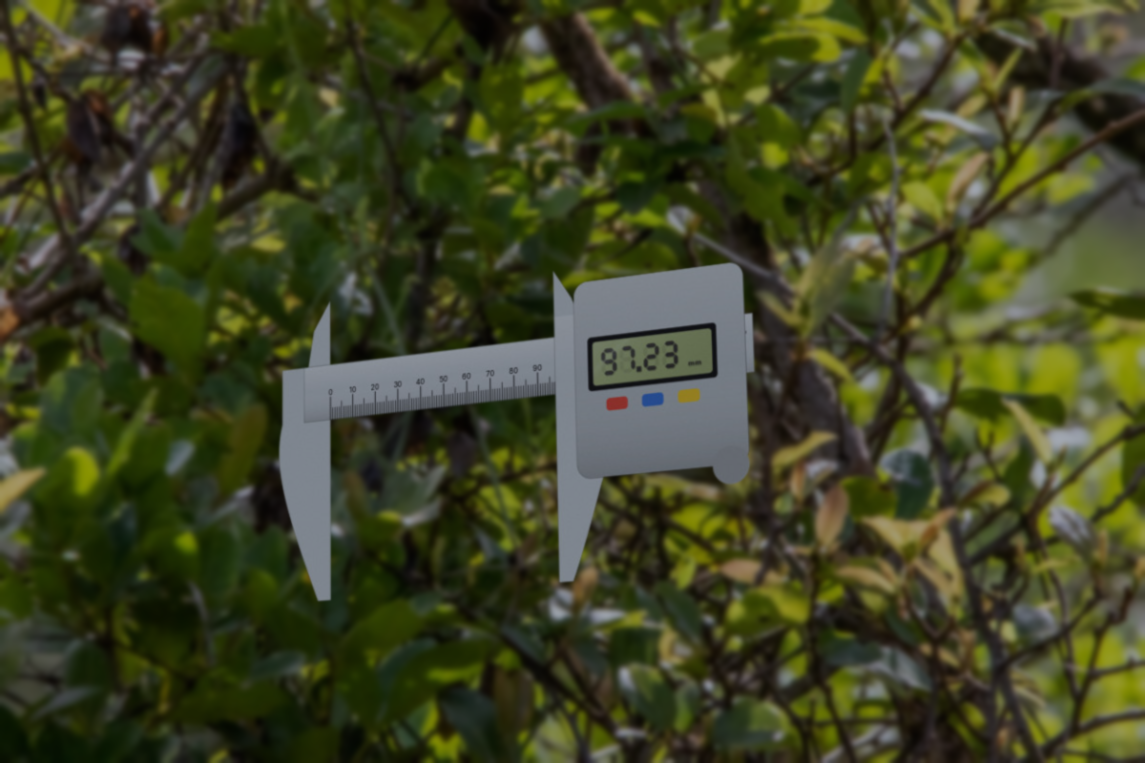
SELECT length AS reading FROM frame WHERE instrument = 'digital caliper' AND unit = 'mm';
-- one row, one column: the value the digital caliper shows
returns 97.23 mm
